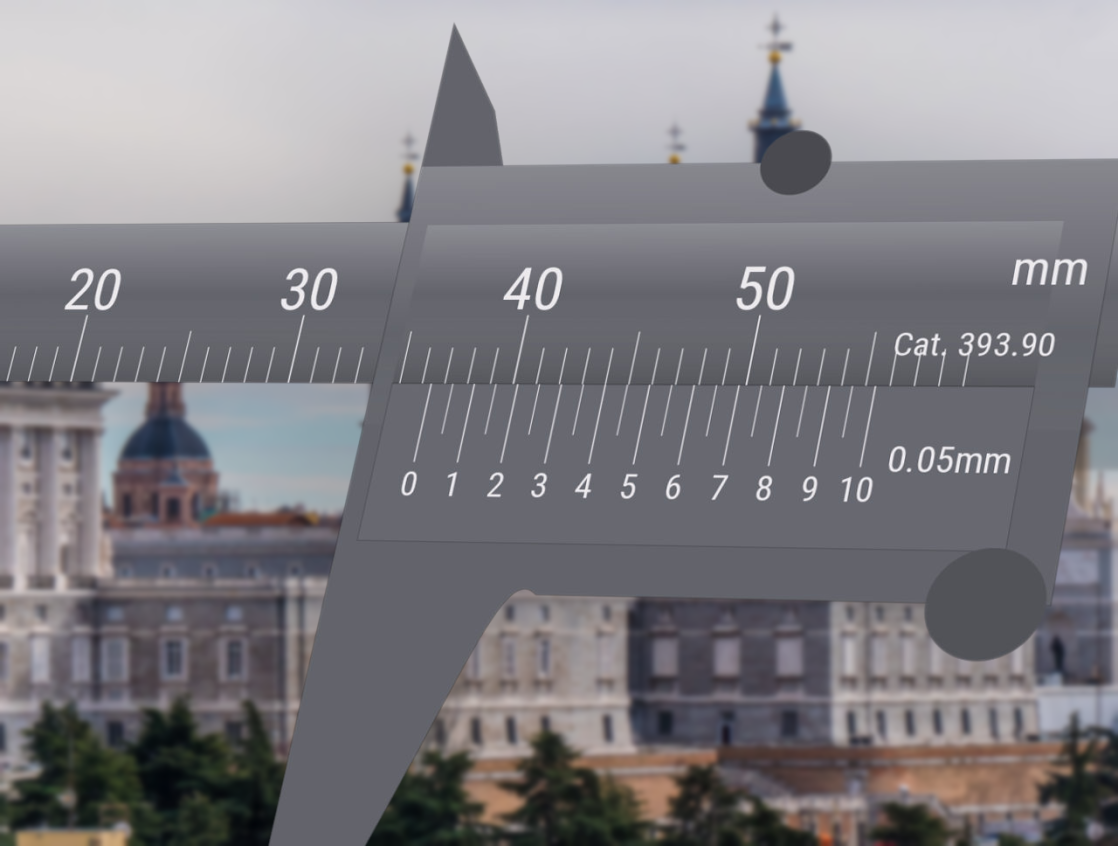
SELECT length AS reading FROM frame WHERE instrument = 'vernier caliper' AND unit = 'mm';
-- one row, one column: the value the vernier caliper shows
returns 36.40 mm
